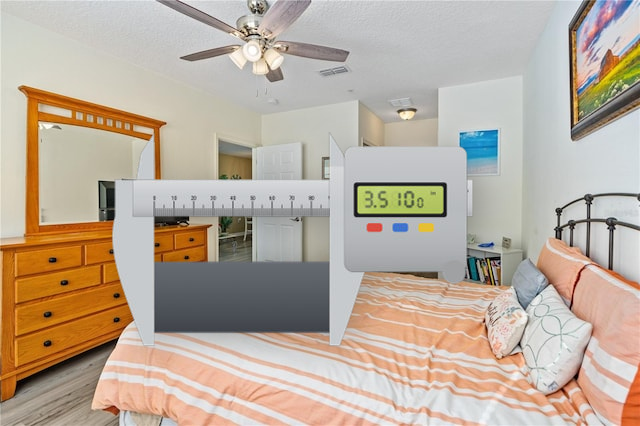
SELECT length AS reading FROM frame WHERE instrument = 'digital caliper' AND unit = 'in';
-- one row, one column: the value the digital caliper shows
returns 3.5100 in
